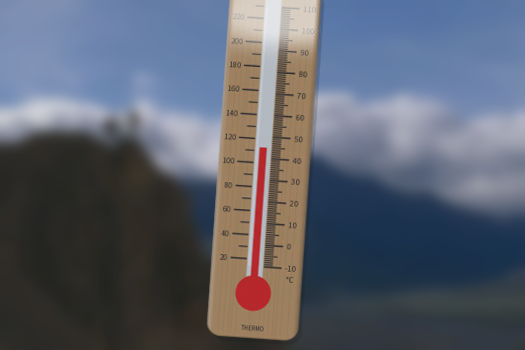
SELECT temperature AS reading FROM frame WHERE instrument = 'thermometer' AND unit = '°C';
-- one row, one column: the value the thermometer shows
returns 45 °C
